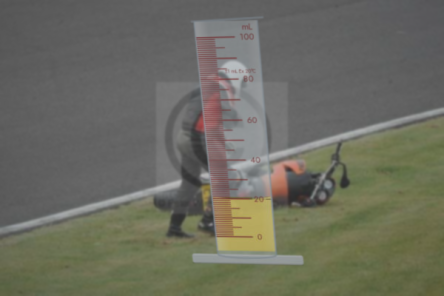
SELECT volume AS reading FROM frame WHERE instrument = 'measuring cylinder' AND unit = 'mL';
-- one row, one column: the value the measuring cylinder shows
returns 20 mL
